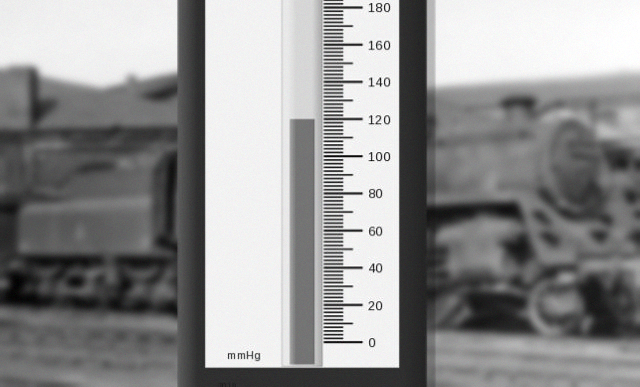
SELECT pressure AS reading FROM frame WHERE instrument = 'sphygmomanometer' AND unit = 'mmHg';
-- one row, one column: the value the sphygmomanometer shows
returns 120 mmHg
